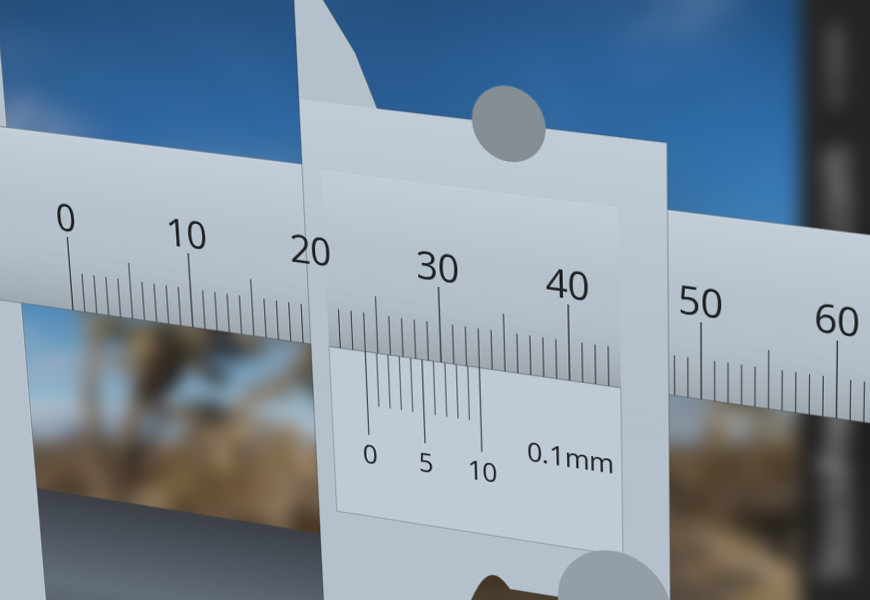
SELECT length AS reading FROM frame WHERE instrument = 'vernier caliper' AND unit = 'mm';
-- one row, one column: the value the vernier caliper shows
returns 24.0 mm
